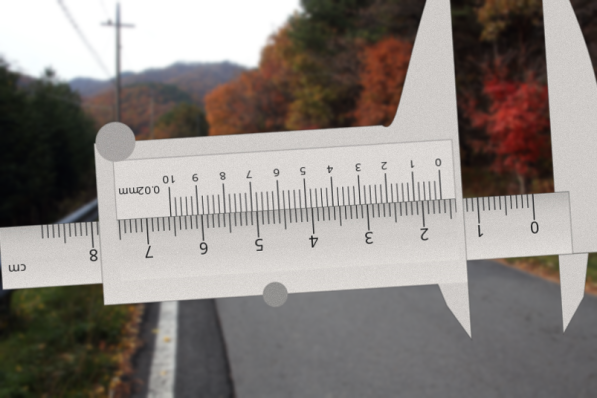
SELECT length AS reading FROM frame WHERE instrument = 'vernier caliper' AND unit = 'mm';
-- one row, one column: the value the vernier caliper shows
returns 16.6 mm
